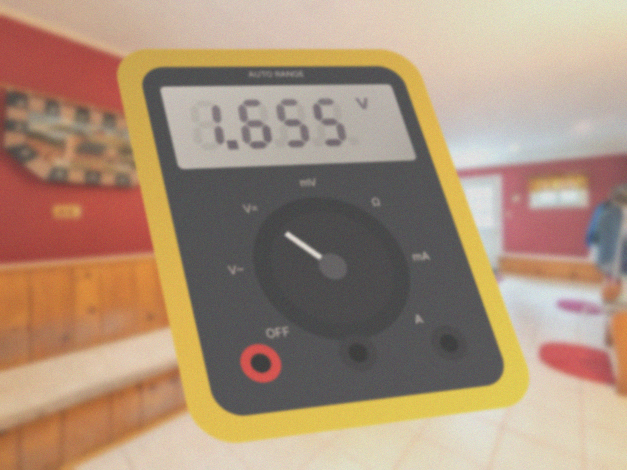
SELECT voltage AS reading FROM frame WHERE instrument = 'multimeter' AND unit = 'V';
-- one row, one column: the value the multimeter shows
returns 1.655 V
